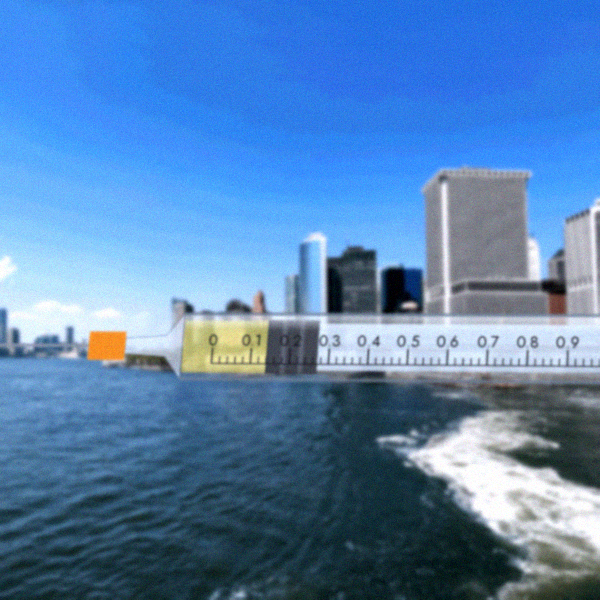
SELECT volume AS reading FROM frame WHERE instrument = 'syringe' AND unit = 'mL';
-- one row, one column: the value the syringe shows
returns 0.14 mL
